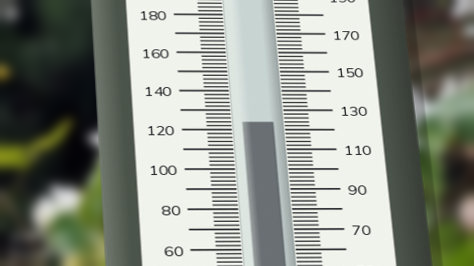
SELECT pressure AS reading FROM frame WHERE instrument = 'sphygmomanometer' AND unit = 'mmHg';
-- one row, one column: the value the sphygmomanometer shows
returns 124 mmHg
